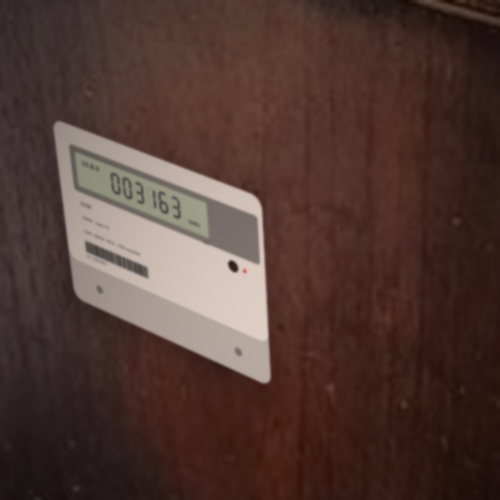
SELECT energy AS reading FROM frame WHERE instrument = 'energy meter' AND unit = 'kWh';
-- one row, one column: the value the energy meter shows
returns 3163 kWh
